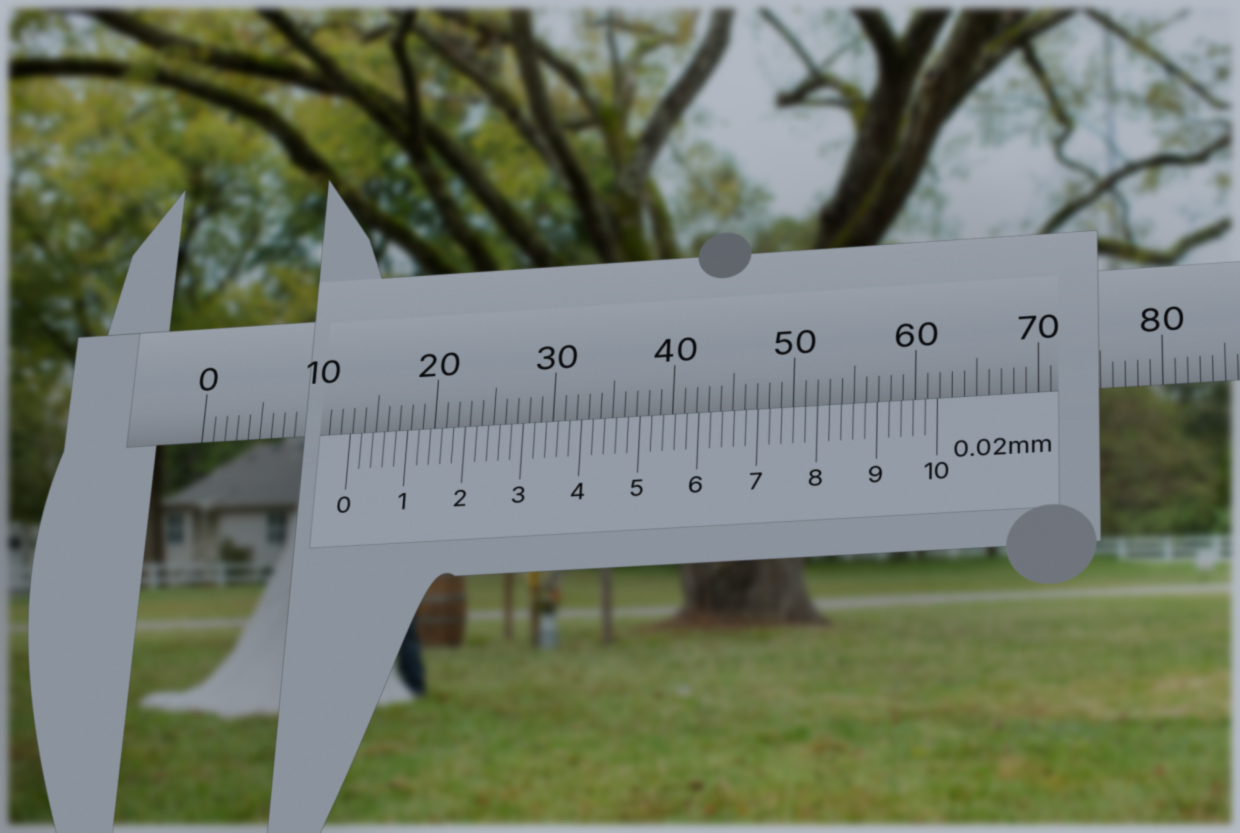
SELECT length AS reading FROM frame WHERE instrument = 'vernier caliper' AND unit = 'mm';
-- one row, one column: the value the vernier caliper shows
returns 12.8 mm
